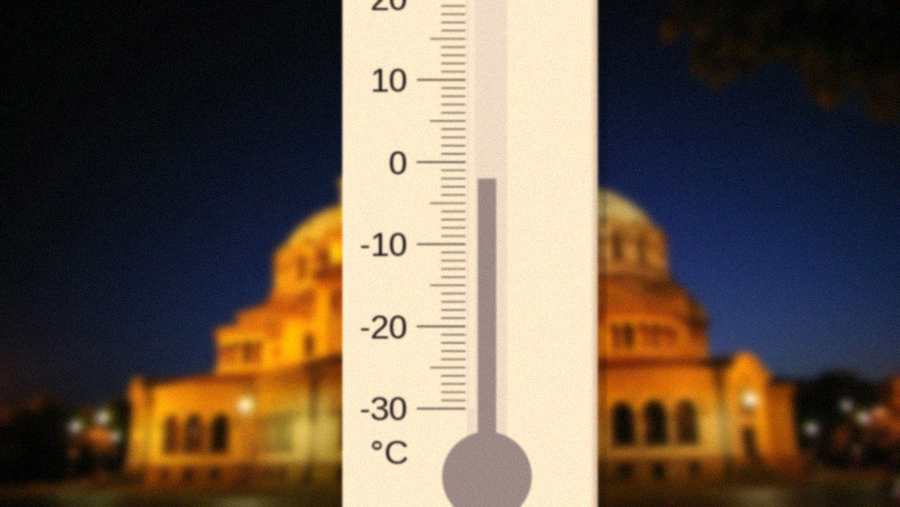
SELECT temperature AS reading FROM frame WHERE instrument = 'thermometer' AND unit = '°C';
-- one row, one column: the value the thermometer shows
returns -2 °C
